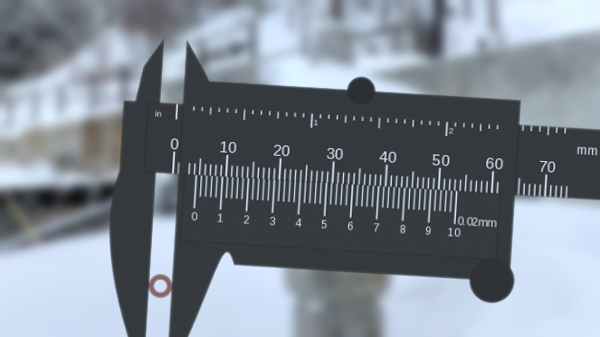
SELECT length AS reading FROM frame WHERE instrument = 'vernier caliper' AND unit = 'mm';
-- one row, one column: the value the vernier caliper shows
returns 4.4 mm
